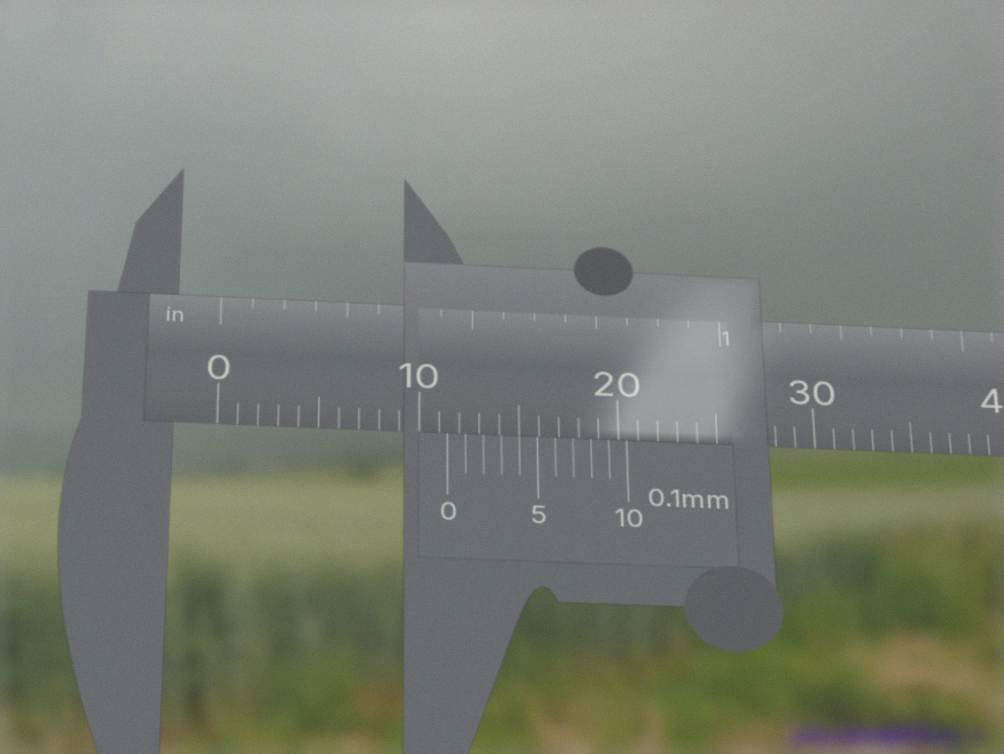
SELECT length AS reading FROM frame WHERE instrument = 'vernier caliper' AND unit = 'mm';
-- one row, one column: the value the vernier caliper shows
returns 11.4 mm
